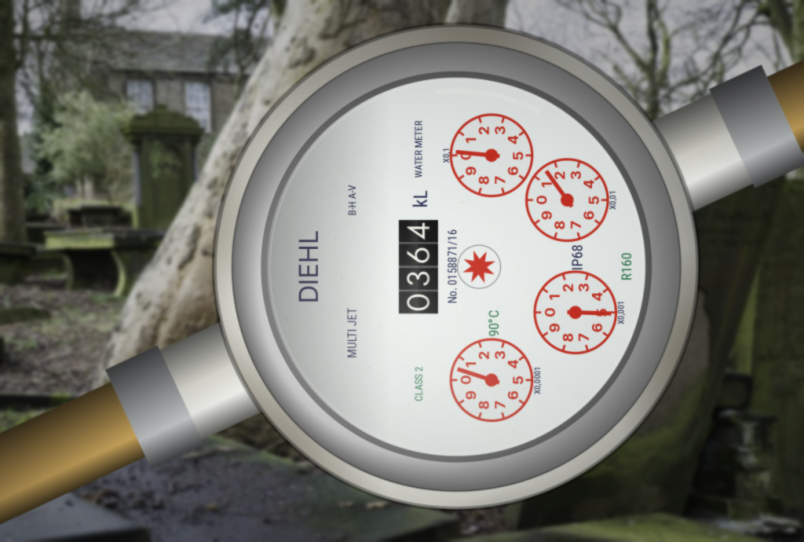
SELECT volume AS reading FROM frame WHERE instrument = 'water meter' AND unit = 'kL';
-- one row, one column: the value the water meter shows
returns 364.0150 kL
